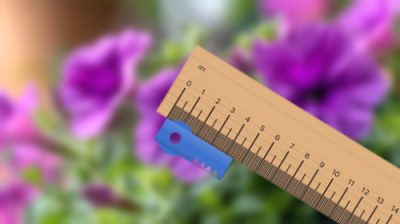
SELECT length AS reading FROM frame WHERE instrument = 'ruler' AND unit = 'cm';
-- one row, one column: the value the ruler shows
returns 4.5 cm
